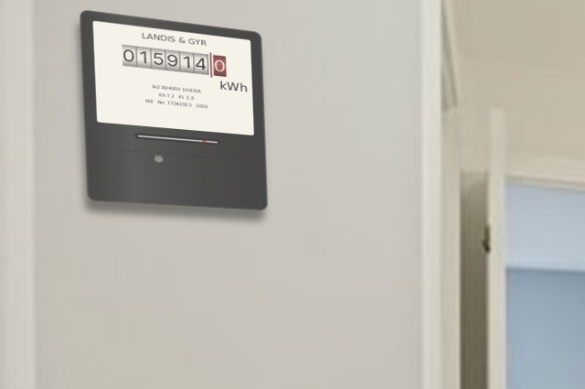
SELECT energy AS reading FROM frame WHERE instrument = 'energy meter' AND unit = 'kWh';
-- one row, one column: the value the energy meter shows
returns 15914.0 kWh
